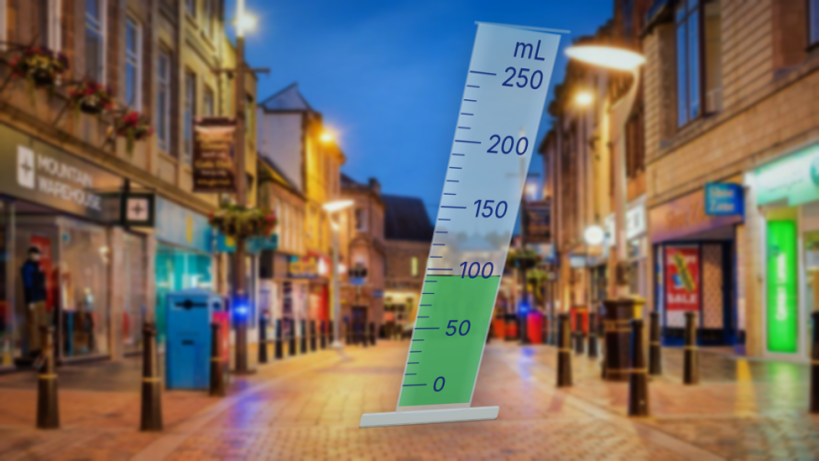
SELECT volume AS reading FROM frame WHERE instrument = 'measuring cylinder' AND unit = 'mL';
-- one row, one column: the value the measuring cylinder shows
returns 95 mL
